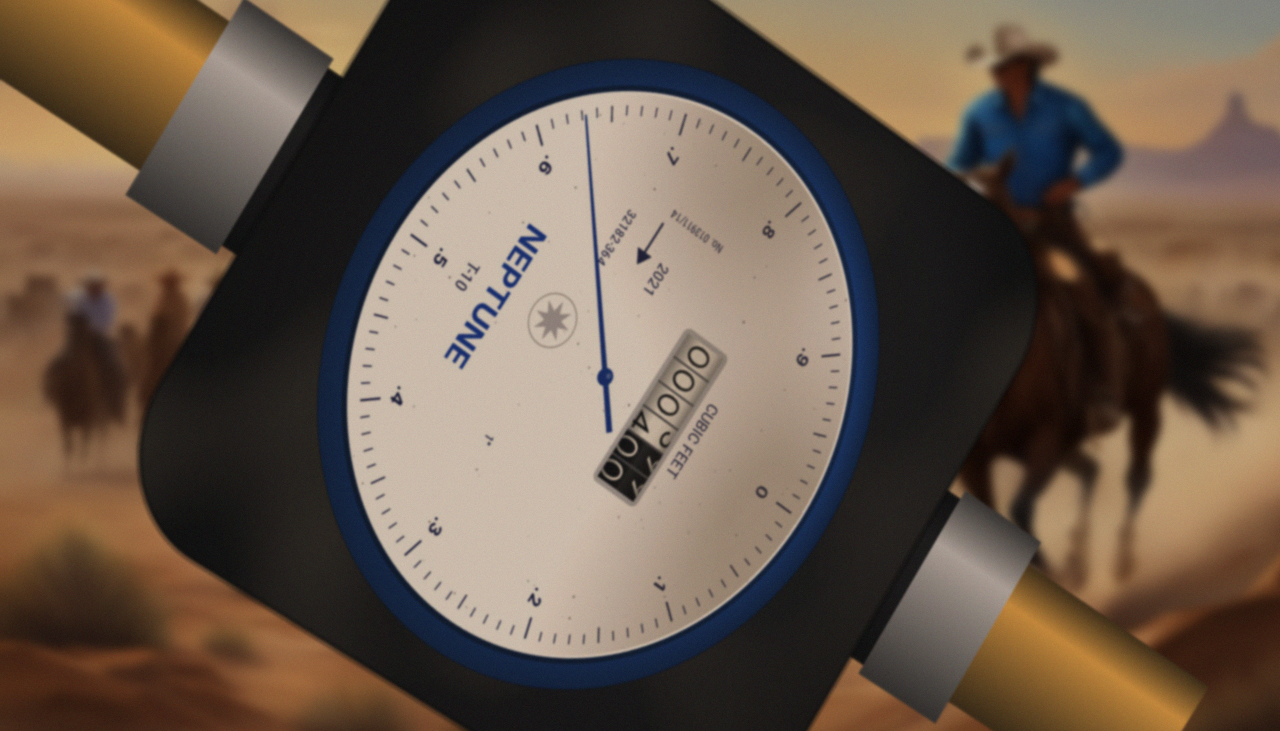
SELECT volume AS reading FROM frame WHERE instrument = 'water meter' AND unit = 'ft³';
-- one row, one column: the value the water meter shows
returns 399.63 ft³
